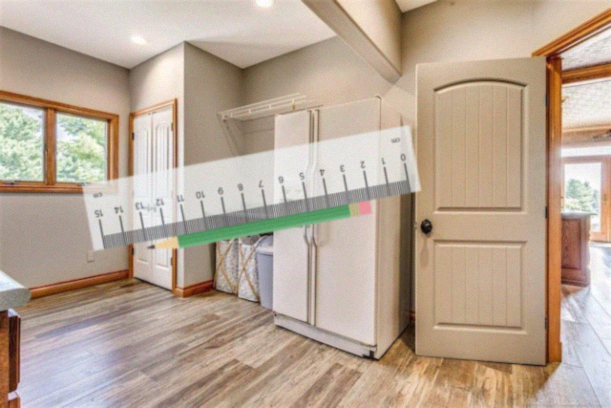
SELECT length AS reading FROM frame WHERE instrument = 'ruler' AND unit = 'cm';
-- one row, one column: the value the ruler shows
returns 11 cm
